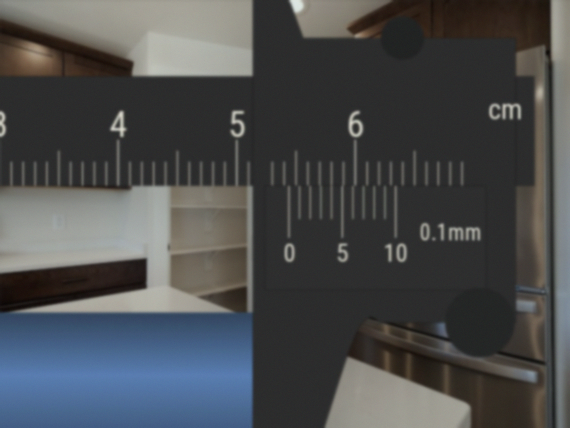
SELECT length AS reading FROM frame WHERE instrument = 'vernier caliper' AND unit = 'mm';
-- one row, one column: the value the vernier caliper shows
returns 54.4 mm
